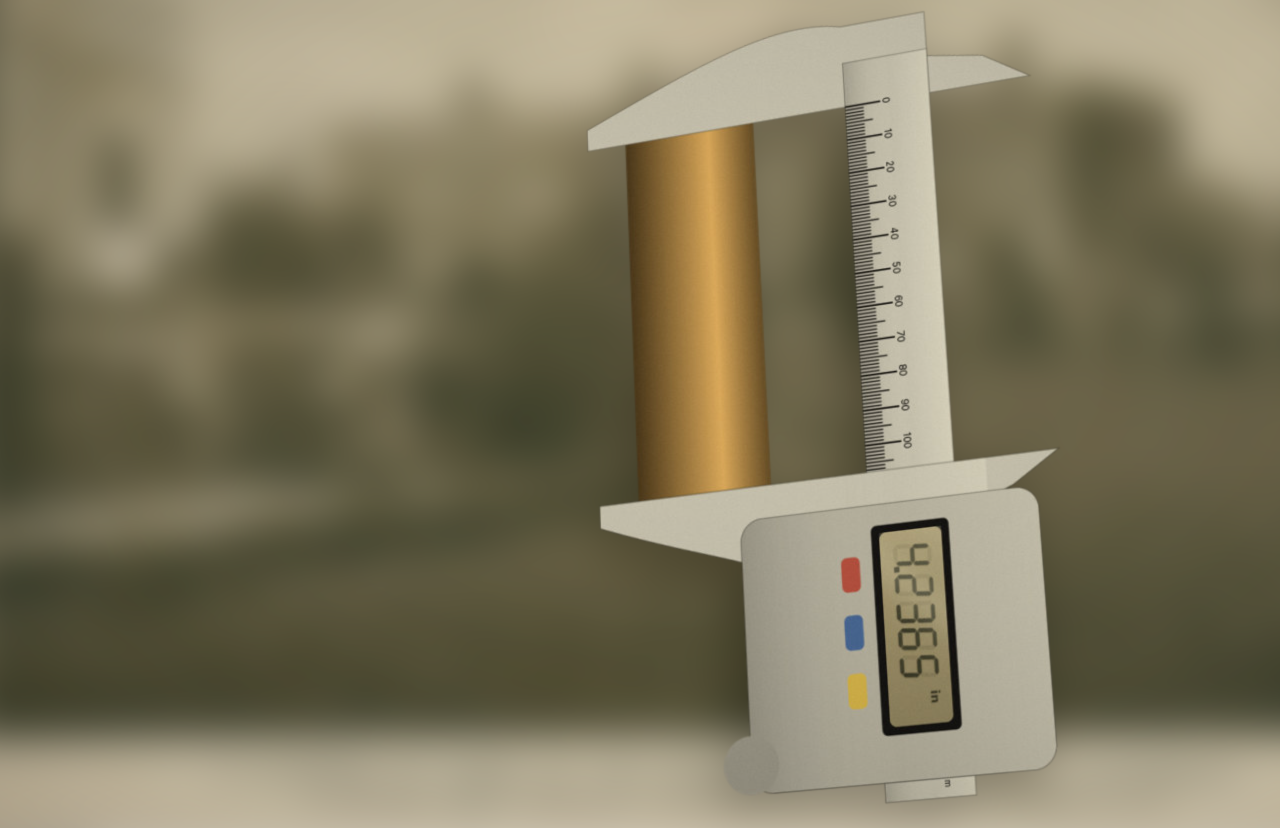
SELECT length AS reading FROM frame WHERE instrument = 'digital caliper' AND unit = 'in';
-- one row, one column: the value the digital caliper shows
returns 4.2365 in
